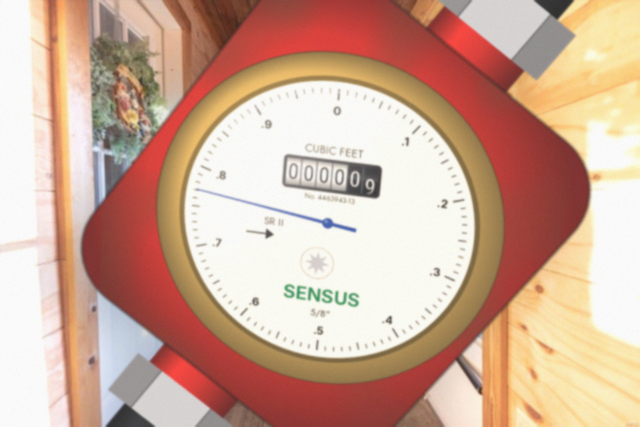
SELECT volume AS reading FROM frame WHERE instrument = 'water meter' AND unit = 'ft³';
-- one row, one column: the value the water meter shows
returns 8.77 ft³
